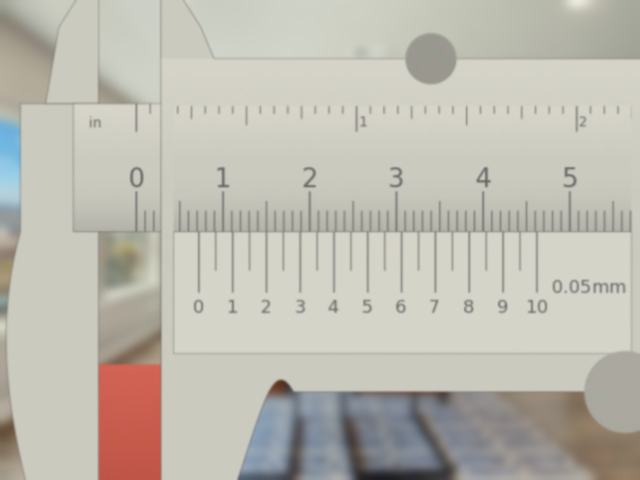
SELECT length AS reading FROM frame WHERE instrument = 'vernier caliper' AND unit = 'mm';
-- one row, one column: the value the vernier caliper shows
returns 7.2 mm
